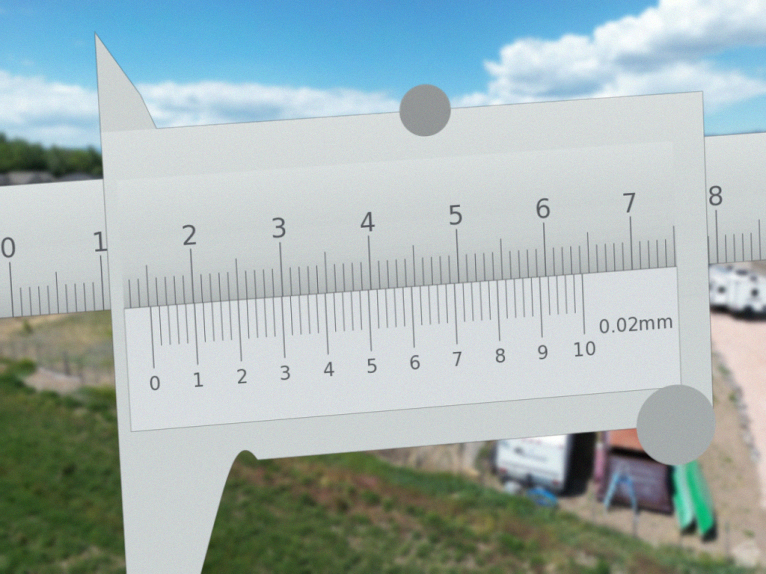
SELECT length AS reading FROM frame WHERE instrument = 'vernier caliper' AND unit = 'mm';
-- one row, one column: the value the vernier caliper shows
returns 15.2 mm
